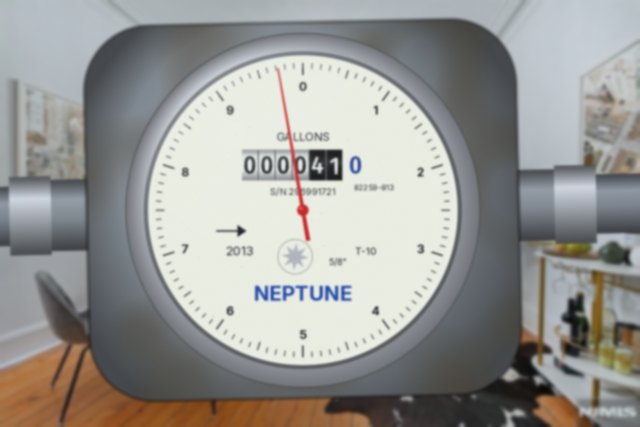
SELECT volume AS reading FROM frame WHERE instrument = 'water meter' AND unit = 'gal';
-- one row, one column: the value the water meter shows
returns 409.7 gal
